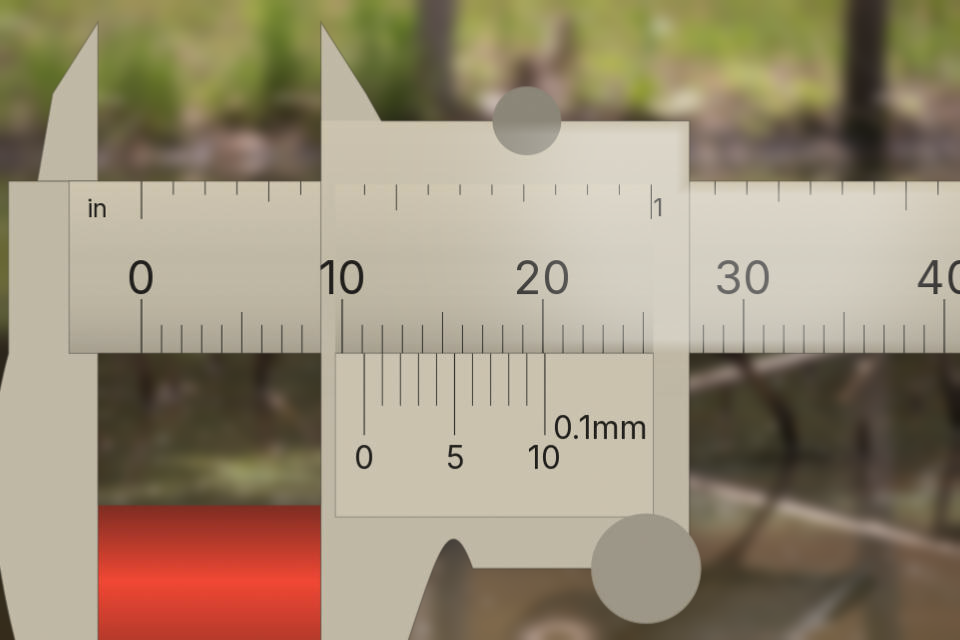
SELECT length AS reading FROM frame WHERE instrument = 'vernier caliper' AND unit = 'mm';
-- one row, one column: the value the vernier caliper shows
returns 11.1 mm
